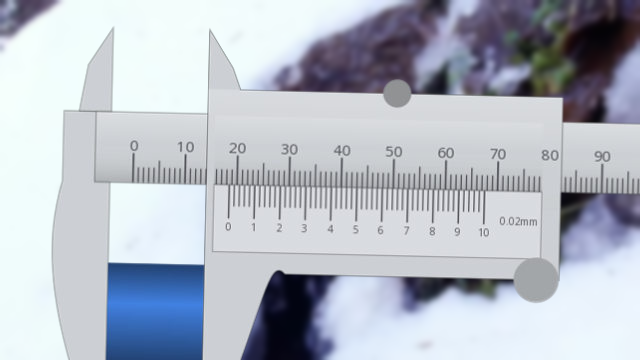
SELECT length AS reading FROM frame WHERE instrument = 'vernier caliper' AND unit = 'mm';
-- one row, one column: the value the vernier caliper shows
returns 18.5 mm
